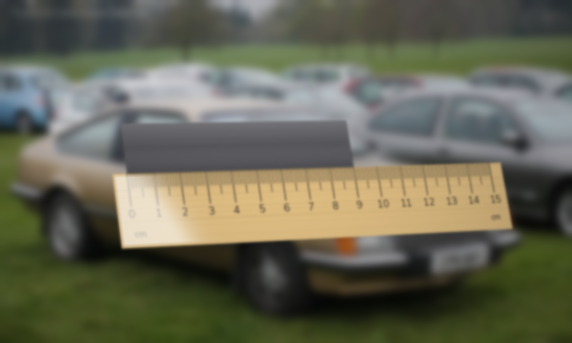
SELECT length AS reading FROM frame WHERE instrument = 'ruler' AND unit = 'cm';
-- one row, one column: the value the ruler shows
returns 9 cm
